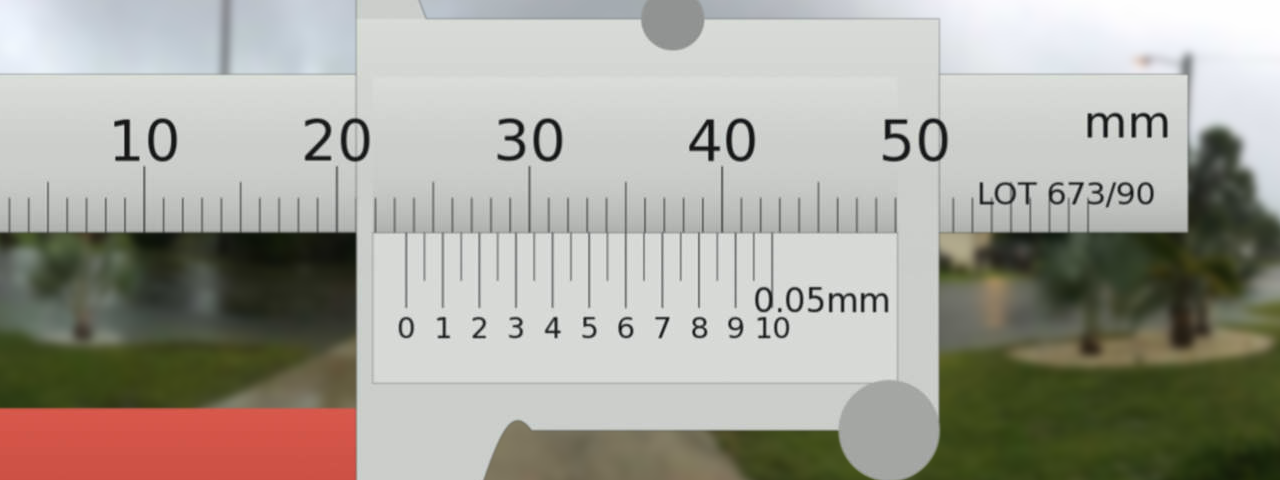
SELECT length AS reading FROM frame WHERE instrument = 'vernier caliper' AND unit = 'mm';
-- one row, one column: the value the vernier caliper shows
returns 23.6 mm
